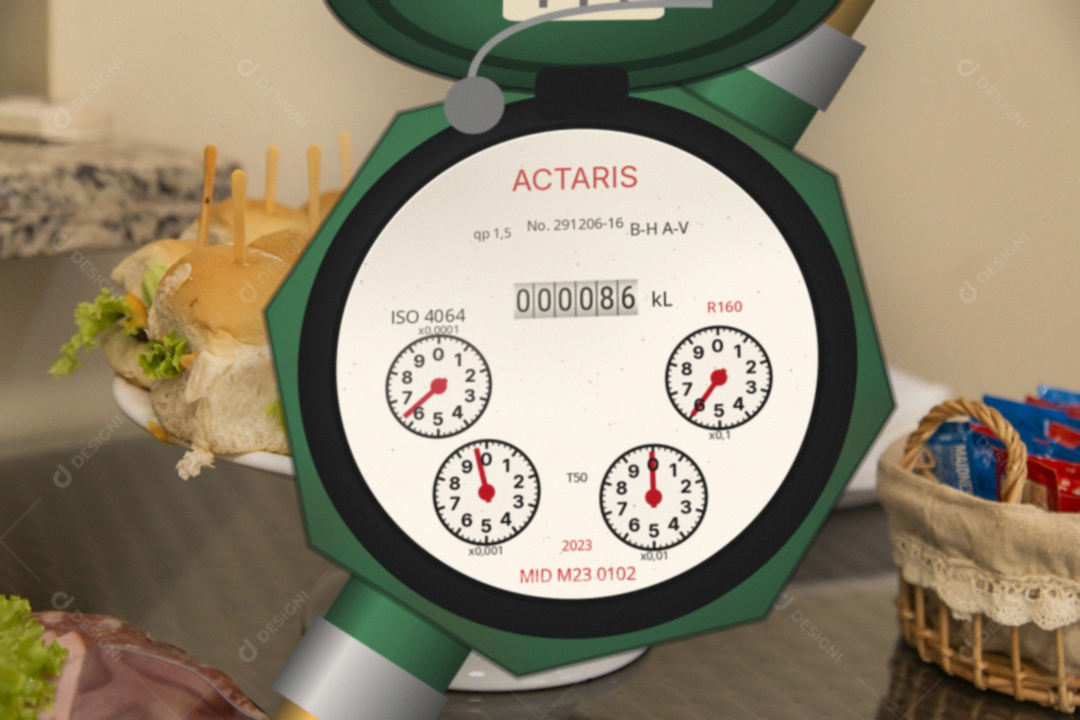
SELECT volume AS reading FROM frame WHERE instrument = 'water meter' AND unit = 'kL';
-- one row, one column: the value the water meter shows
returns 86.5996 kL
